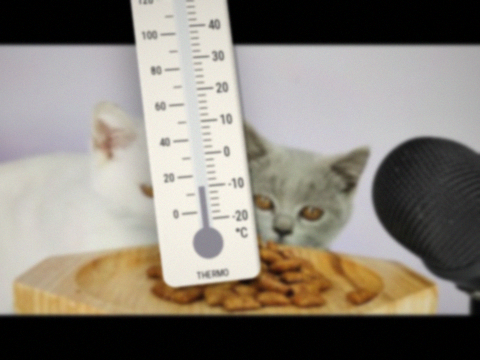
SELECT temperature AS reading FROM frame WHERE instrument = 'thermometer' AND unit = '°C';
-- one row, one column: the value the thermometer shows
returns -10 °C
